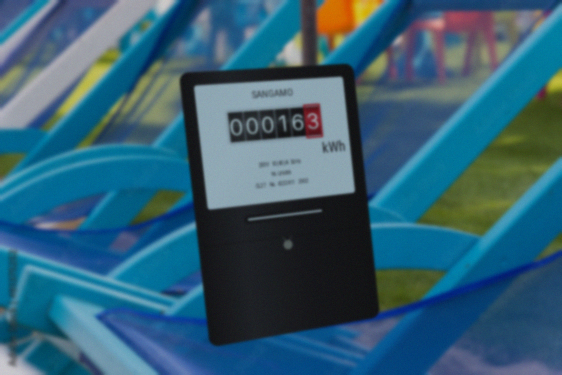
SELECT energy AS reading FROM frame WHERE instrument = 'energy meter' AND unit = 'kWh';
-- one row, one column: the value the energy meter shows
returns 16.3 kWh
